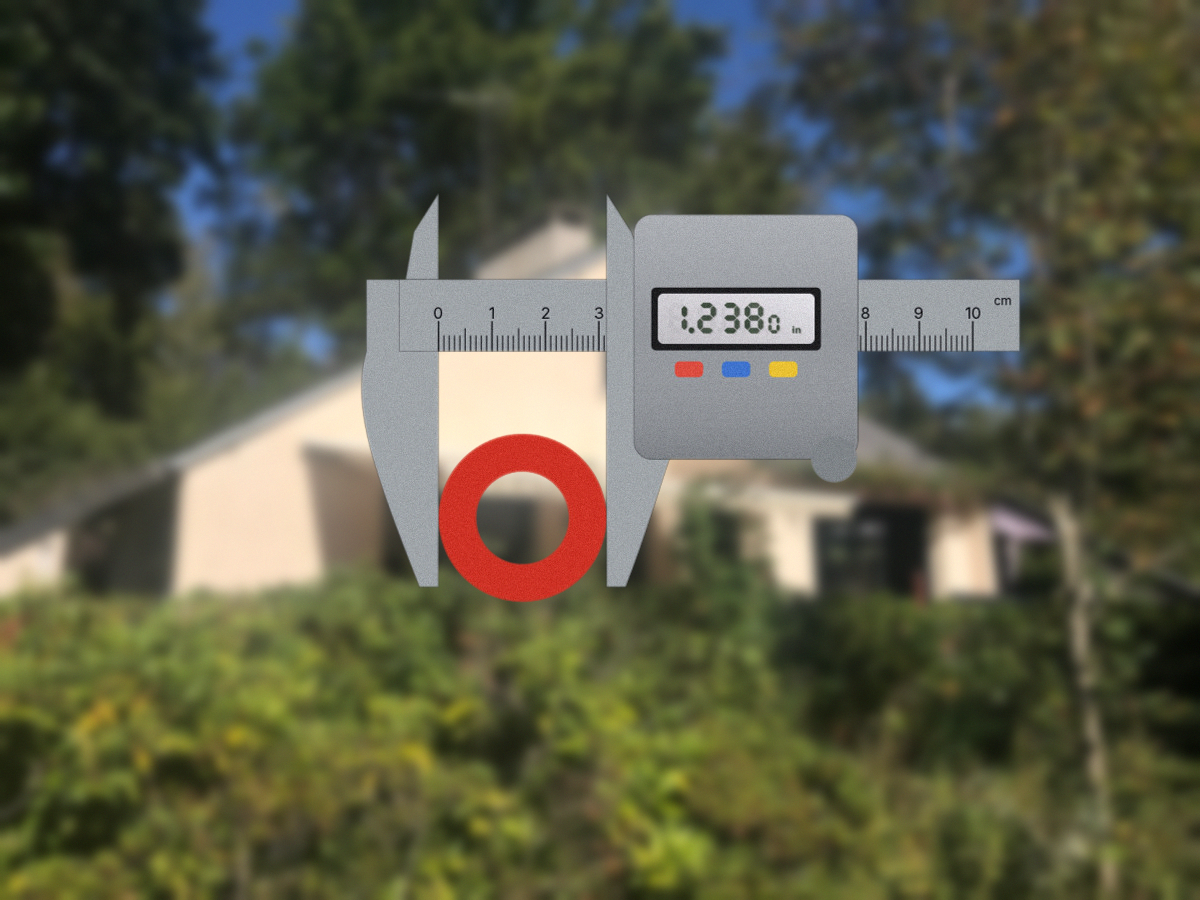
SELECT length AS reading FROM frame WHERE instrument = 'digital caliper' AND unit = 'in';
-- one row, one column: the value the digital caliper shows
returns 1.2380 in
